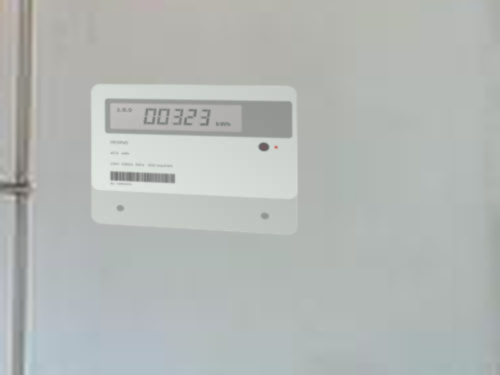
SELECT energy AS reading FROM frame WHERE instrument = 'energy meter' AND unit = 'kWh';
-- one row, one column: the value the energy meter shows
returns 323 kWh
